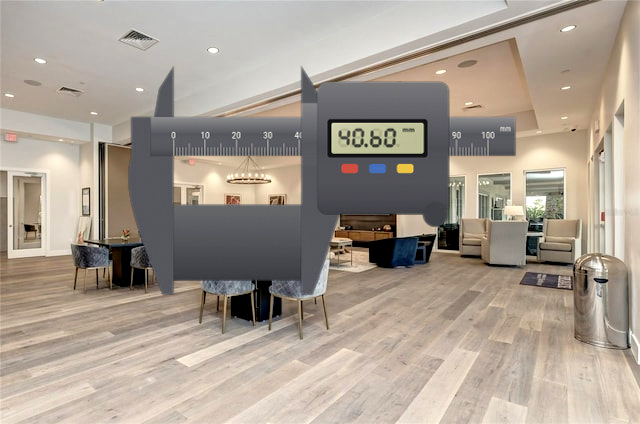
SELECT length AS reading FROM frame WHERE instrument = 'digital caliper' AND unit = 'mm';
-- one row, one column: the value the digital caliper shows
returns 40.60 mm
